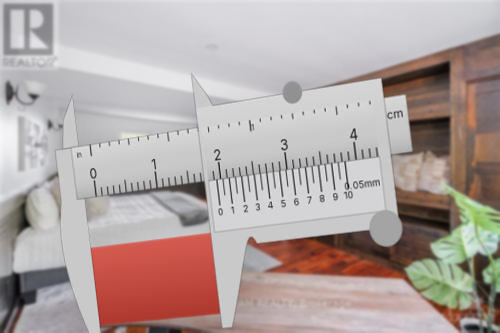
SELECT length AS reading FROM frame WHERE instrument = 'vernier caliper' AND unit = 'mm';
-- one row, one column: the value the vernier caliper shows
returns 19.4 mm
